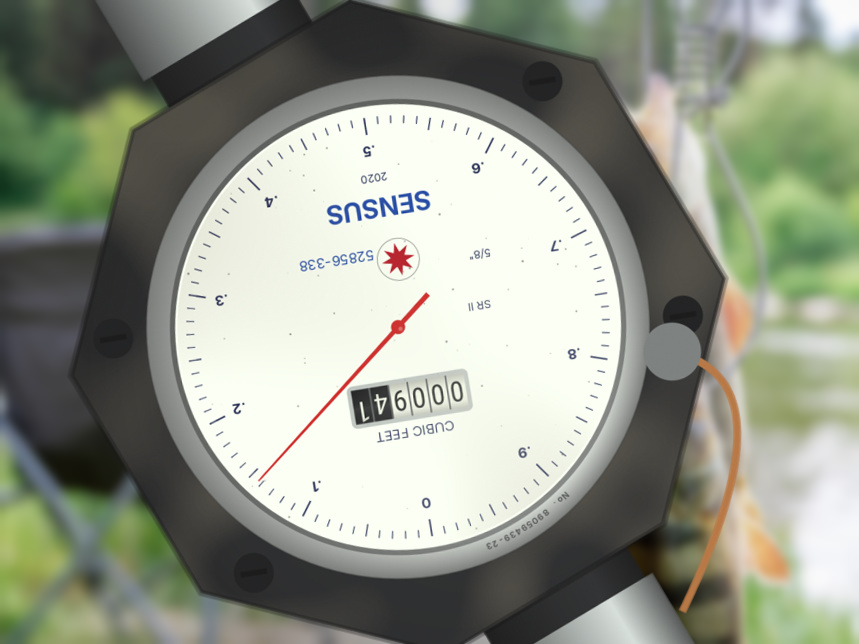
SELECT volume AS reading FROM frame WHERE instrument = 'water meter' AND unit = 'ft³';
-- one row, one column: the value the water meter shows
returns 941.14 ft³
